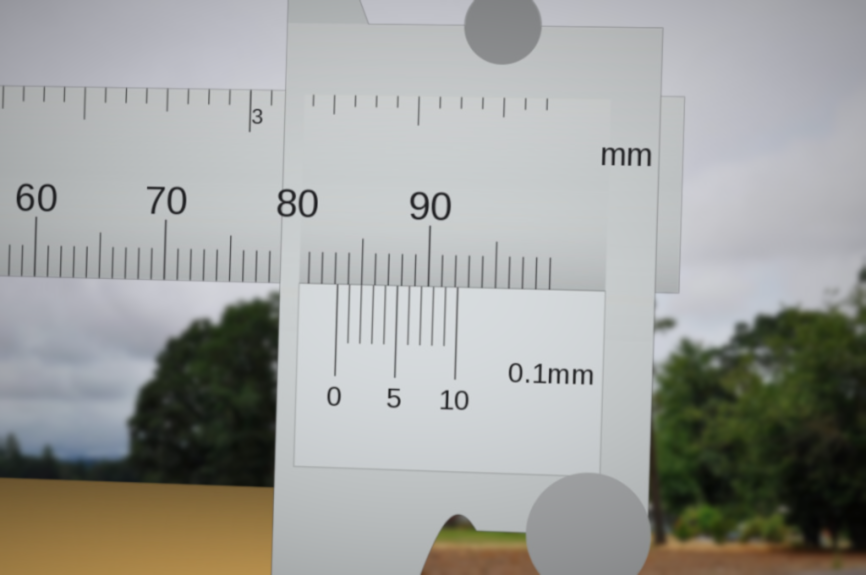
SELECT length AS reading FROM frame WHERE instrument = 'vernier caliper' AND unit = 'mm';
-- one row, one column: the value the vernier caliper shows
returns 83.2 mm
